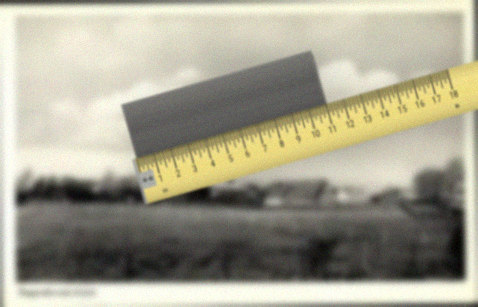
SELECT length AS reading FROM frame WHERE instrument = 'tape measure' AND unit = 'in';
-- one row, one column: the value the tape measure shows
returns 11 in
